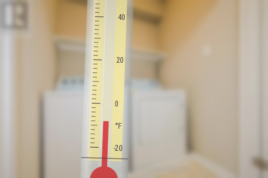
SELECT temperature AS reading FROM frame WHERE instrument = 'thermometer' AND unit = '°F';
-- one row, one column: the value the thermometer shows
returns -8 °F
